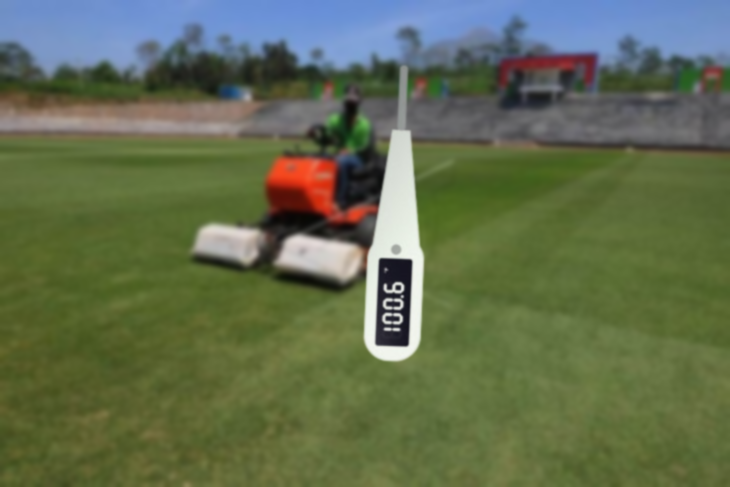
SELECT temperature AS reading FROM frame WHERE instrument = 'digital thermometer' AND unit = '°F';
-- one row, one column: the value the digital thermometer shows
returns 100.6 °F
